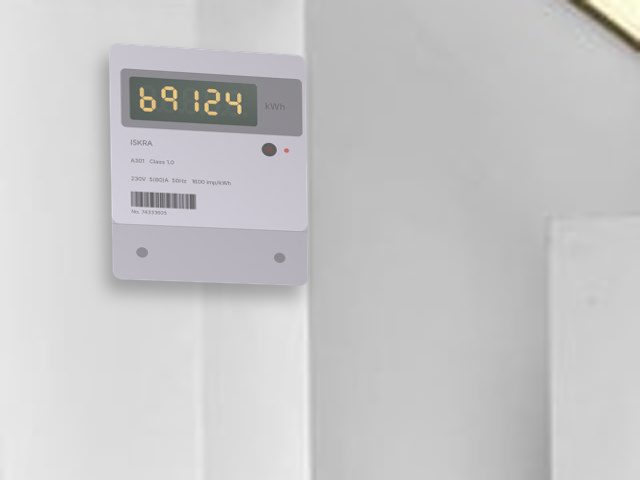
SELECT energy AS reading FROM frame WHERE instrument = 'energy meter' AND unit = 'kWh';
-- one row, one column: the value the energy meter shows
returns 69124 kWh
